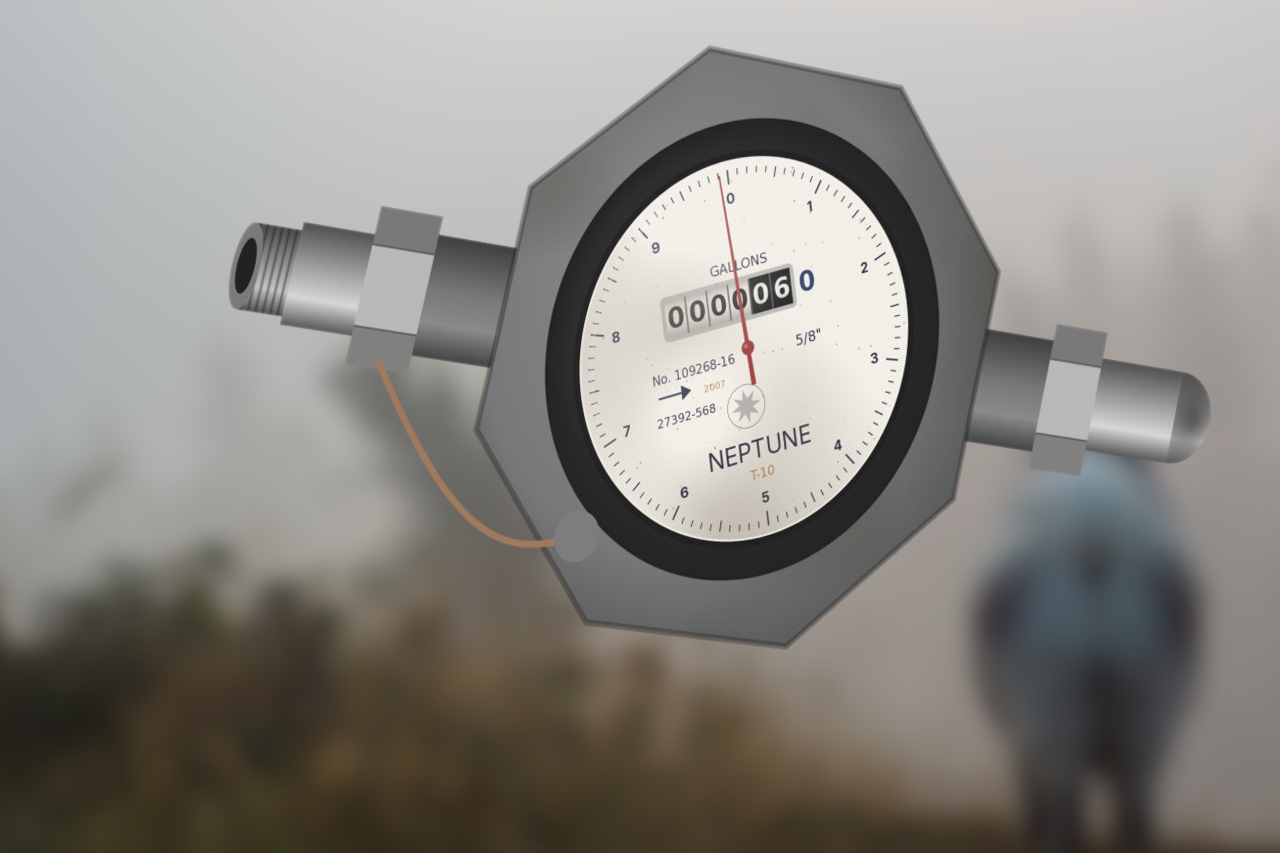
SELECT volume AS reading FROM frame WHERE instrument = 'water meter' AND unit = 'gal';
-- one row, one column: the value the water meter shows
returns 59.9 gal
